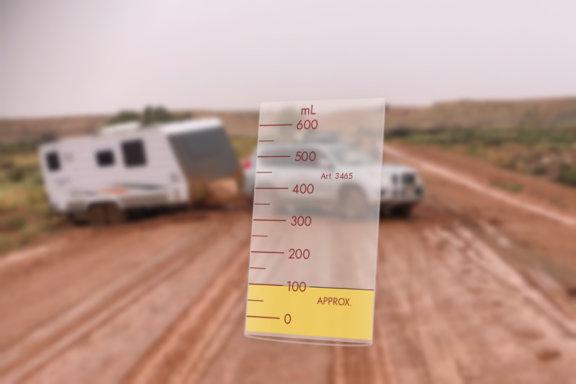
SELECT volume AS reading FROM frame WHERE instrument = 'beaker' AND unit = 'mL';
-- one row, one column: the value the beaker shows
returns 100 mL
